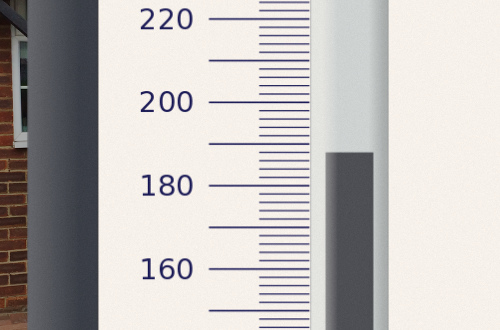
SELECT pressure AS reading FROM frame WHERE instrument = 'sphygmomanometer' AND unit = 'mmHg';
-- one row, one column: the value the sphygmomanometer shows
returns 188 mmHg
